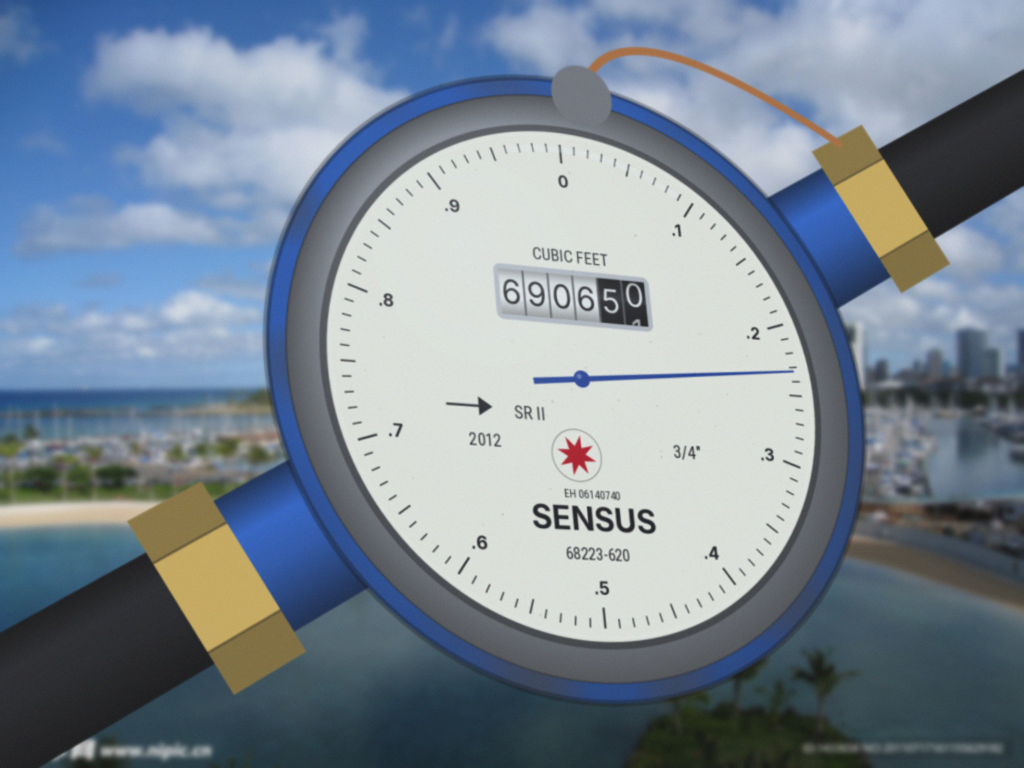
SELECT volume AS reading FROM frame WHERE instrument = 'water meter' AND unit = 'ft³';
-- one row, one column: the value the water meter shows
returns 690650.23 ft³
